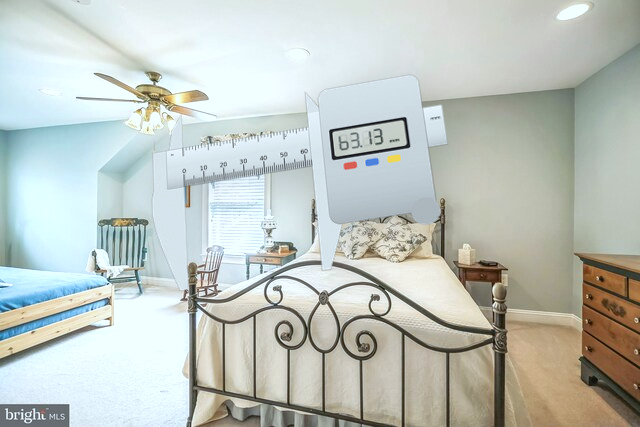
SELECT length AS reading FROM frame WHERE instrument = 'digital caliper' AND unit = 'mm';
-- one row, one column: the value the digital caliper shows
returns 63.13 mm
